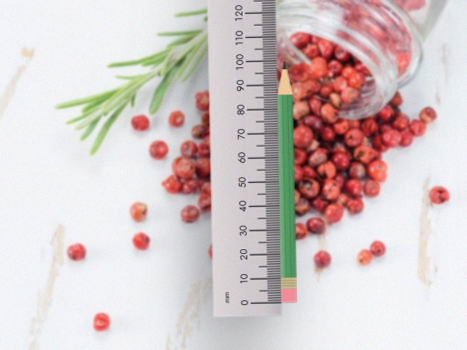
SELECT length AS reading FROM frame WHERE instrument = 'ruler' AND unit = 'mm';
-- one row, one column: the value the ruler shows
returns 100 mm
